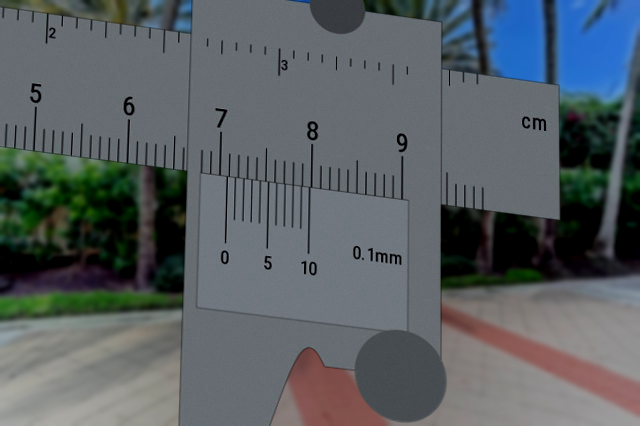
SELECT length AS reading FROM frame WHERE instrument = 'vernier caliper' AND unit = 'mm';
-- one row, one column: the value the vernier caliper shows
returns 70.8 mm
